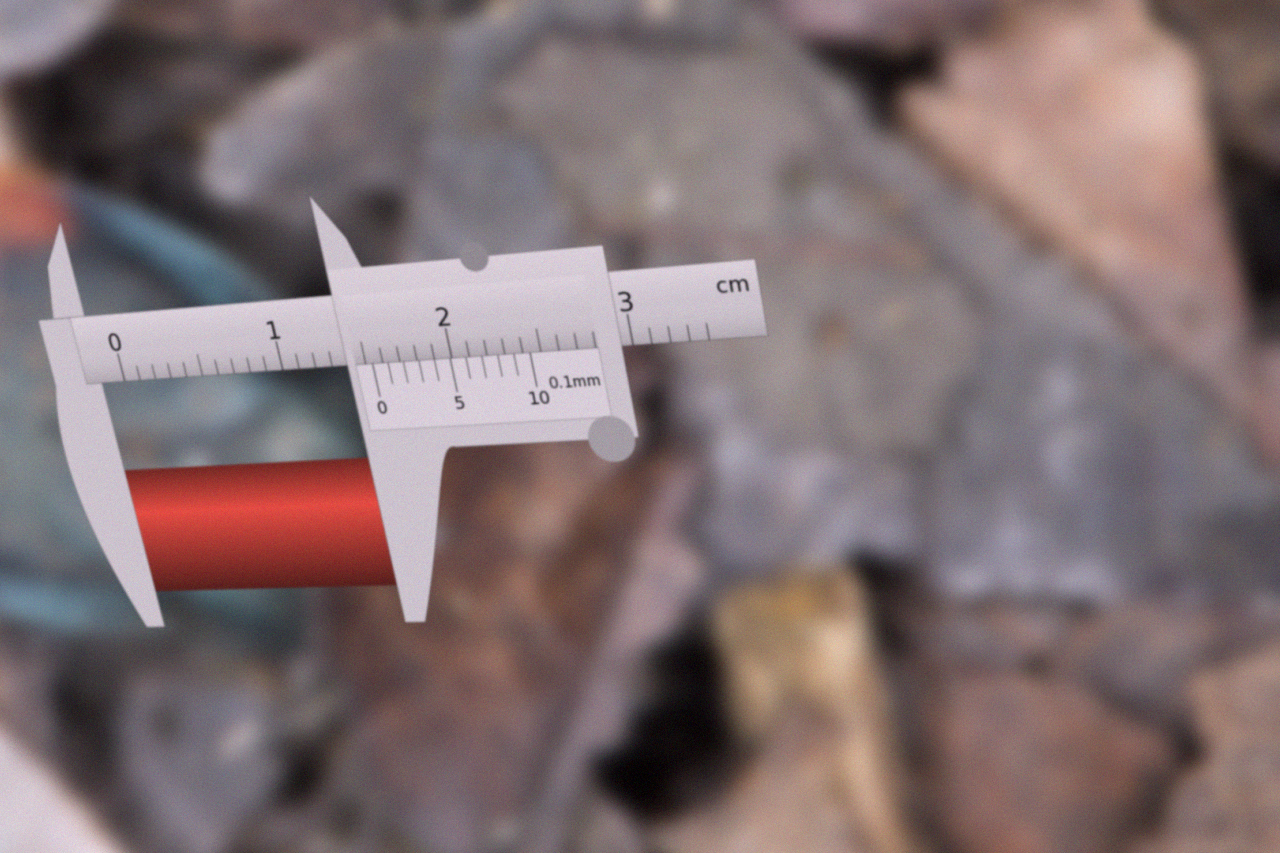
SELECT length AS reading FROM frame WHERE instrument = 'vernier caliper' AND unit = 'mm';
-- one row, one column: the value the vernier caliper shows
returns 15.4 mm
